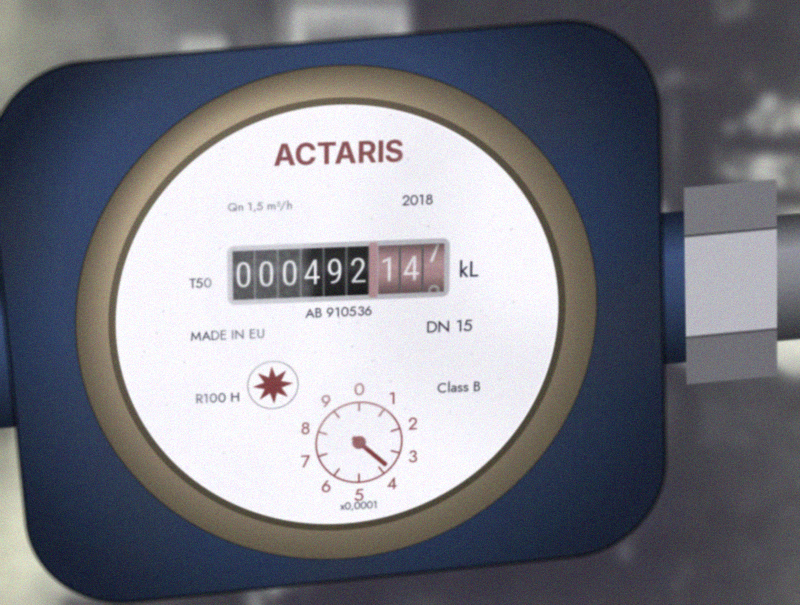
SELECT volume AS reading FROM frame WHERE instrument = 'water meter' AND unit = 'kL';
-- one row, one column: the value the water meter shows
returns 492.1473 kL
